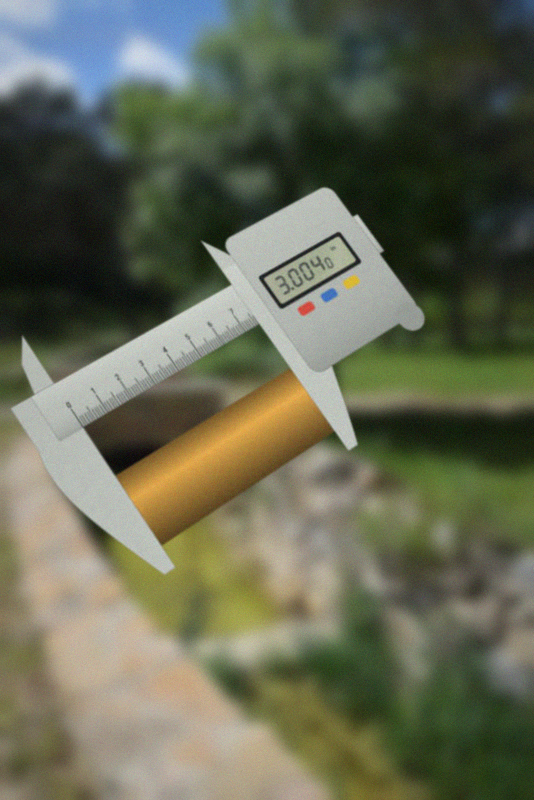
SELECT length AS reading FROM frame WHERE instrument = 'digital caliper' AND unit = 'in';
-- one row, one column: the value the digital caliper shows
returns 3.0040 in
